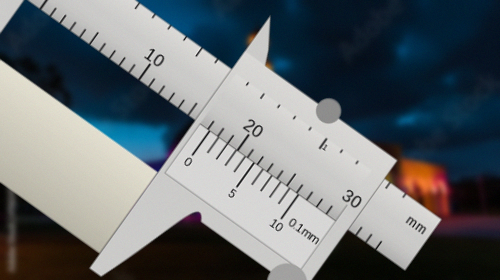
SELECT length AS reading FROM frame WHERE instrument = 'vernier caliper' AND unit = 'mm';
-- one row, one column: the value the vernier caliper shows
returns 17.2 mm
